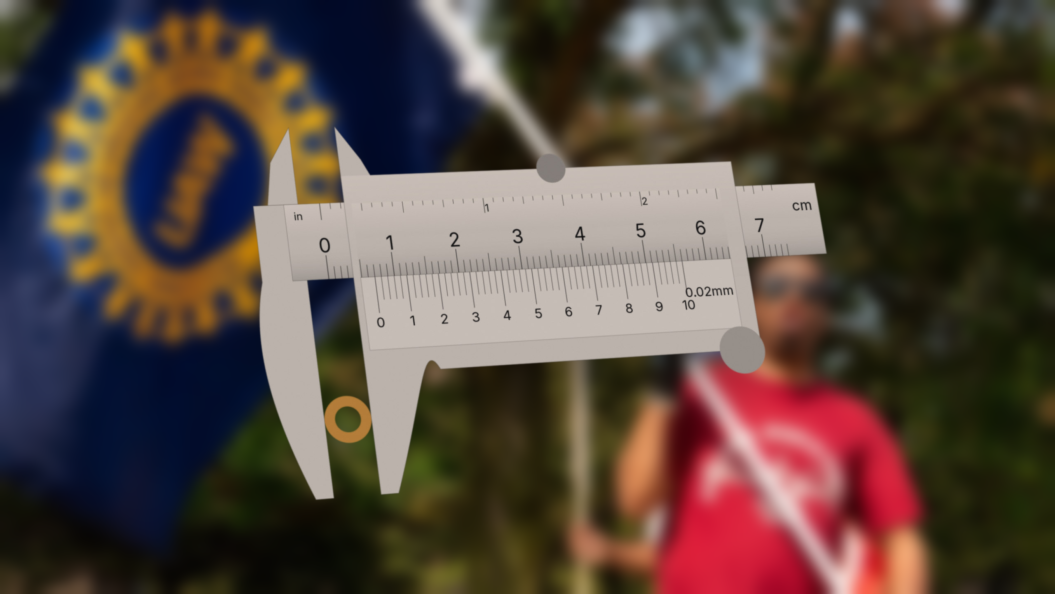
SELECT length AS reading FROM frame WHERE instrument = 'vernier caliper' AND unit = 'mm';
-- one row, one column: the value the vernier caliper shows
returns 7.0 mm
